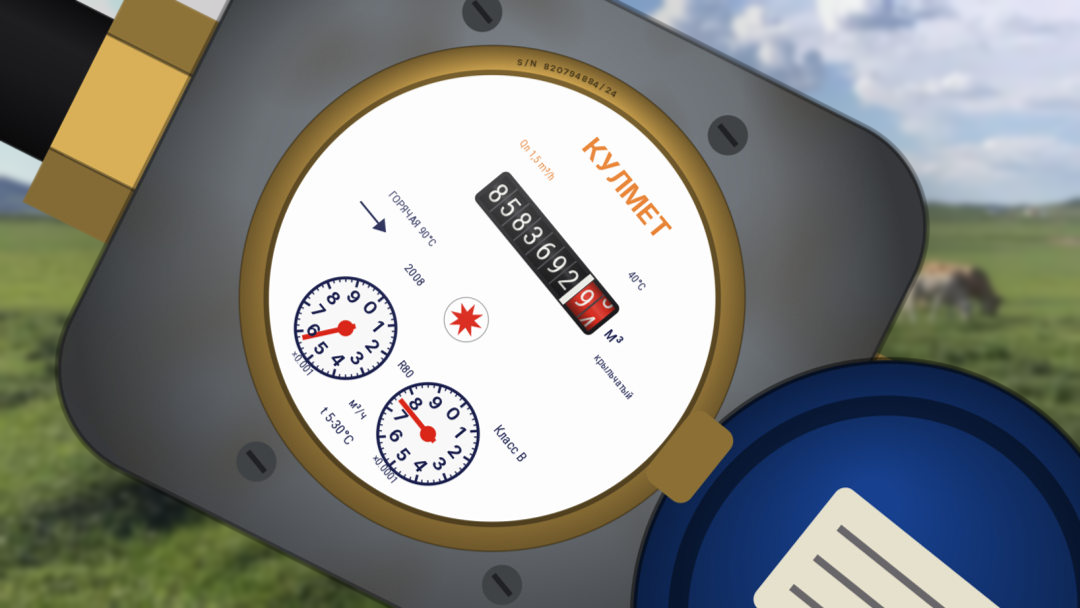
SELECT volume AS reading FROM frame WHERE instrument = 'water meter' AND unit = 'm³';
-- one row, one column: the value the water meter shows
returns 8583692.9357 m³
